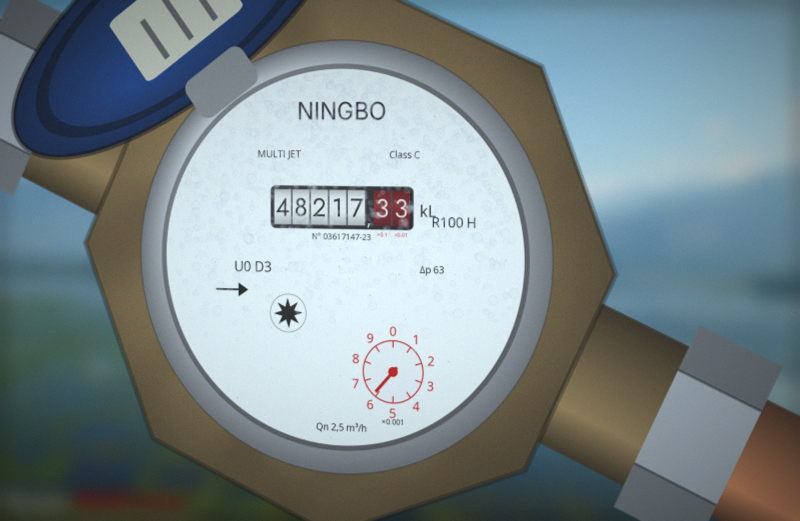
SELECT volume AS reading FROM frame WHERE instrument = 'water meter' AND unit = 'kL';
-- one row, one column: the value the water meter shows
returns 48217.336 kL
